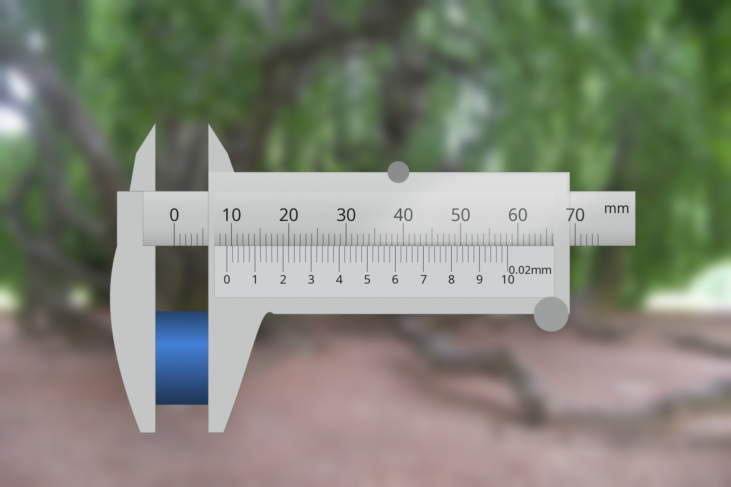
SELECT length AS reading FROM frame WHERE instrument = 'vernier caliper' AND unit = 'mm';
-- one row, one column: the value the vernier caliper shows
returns 9.2 mm
